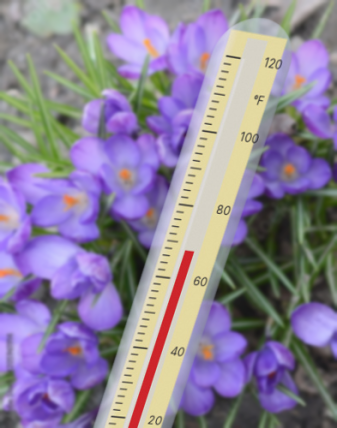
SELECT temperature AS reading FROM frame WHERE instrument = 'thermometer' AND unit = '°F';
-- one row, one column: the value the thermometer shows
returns 68 °F
